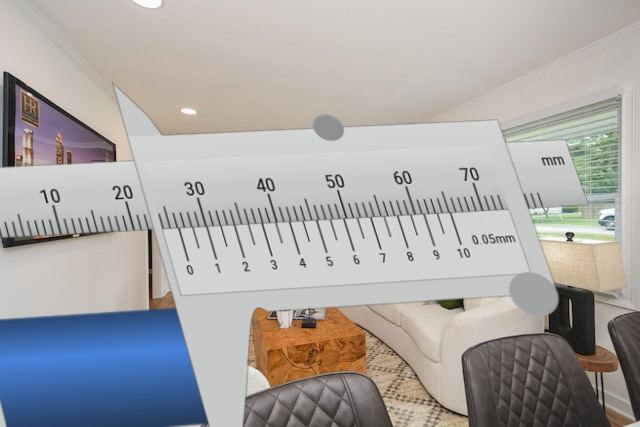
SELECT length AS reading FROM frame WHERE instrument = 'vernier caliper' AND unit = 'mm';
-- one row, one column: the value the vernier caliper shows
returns 26.2 mm
